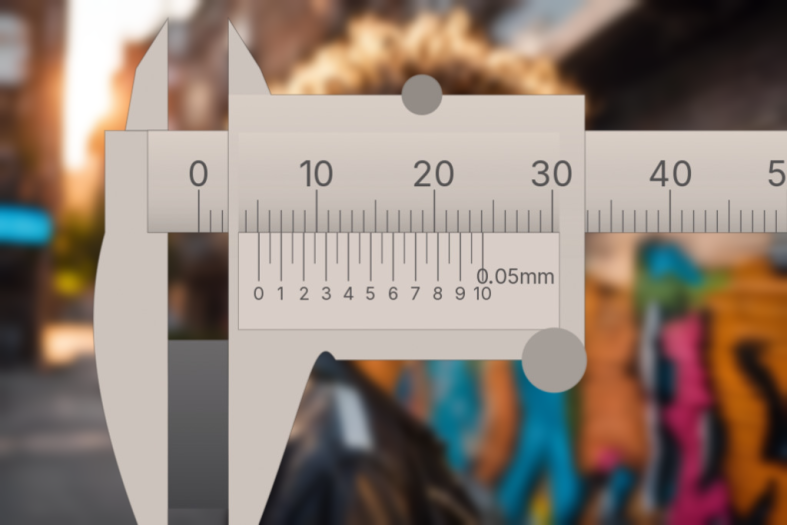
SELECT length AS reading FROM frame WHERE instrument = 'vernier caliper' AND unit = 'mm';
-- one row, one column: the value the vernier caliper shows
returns 5.1 mm
